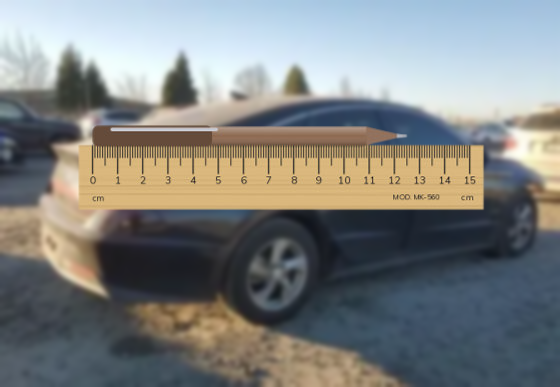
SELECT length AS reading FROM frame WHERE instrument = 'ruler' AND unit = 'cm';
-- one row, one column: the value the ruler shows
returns 12.5 cm
